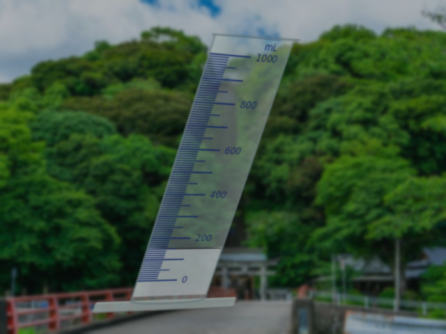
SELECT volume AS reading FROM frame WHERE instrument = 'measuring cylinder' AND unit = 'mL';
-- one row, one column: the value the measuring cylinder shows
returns 150 mL
